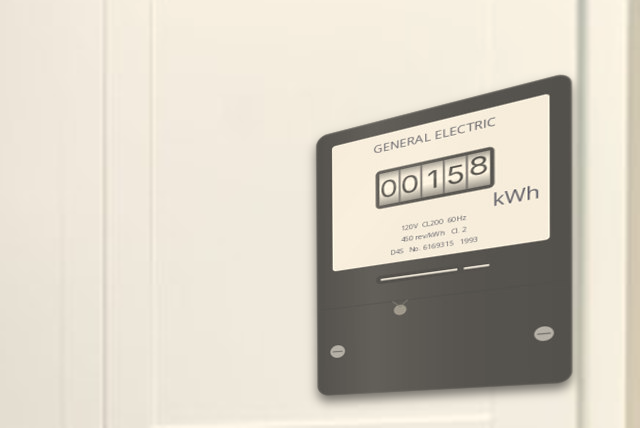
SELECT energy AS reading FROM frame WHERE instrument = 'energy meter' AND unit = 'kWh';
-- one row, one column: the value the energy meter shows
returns 158 kWh
